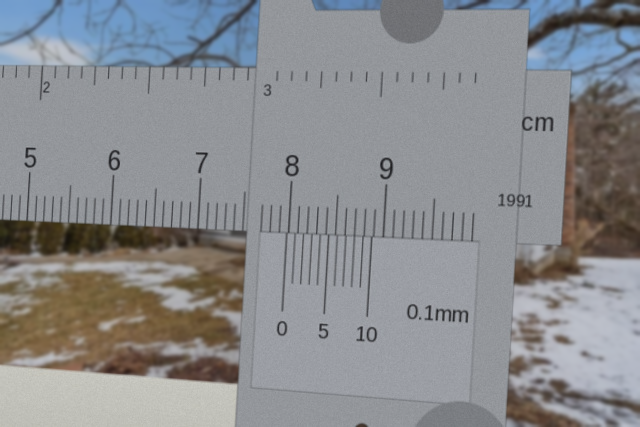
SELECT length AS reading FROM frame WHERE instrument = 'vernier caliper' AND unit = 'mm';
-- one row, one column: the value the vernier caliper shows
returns 79.8 mm
